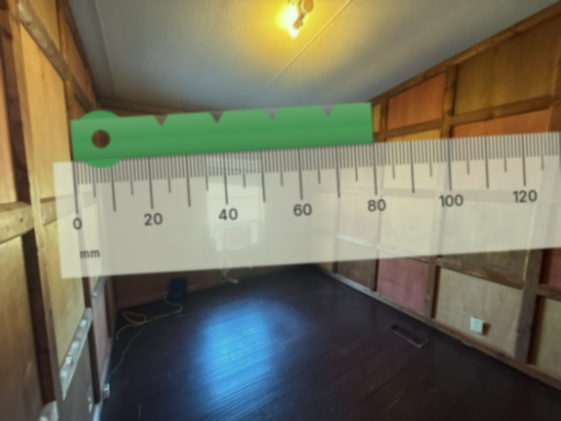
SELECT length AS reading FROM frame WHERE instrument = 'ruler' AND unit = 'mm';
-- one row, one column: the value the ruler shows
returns 80 mm
